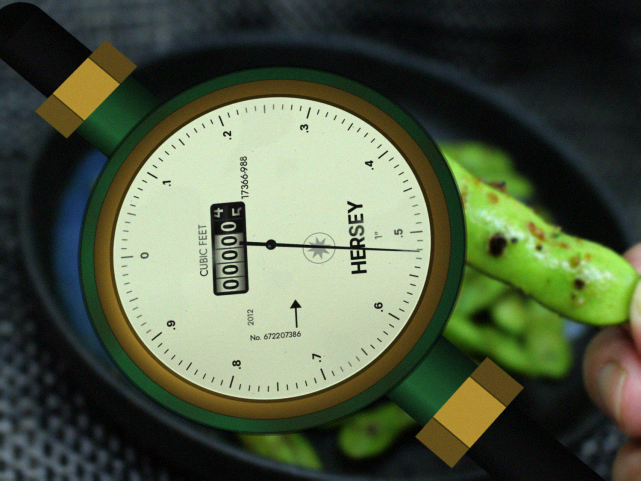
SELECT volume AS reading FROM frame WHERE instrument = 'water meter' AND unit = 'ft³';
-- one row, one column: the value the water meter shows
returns 4.52 ft³
